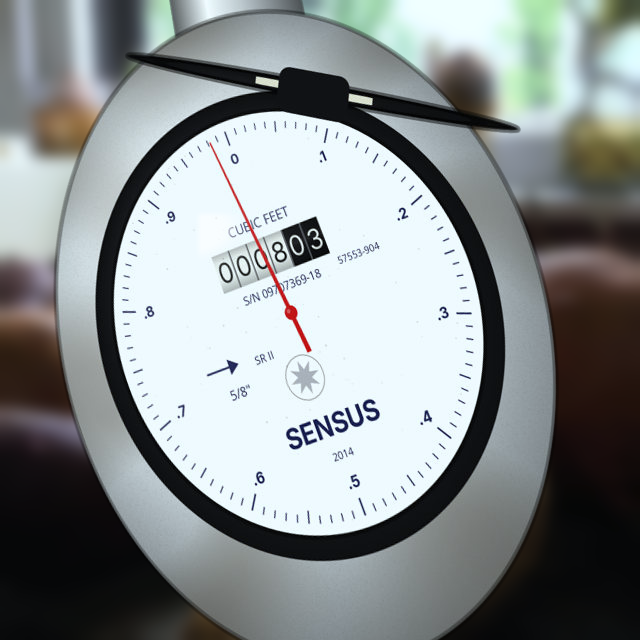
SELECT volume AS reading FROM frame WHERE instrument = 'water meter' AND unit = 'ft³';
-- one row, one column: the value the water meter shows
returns 802.98 ft³
